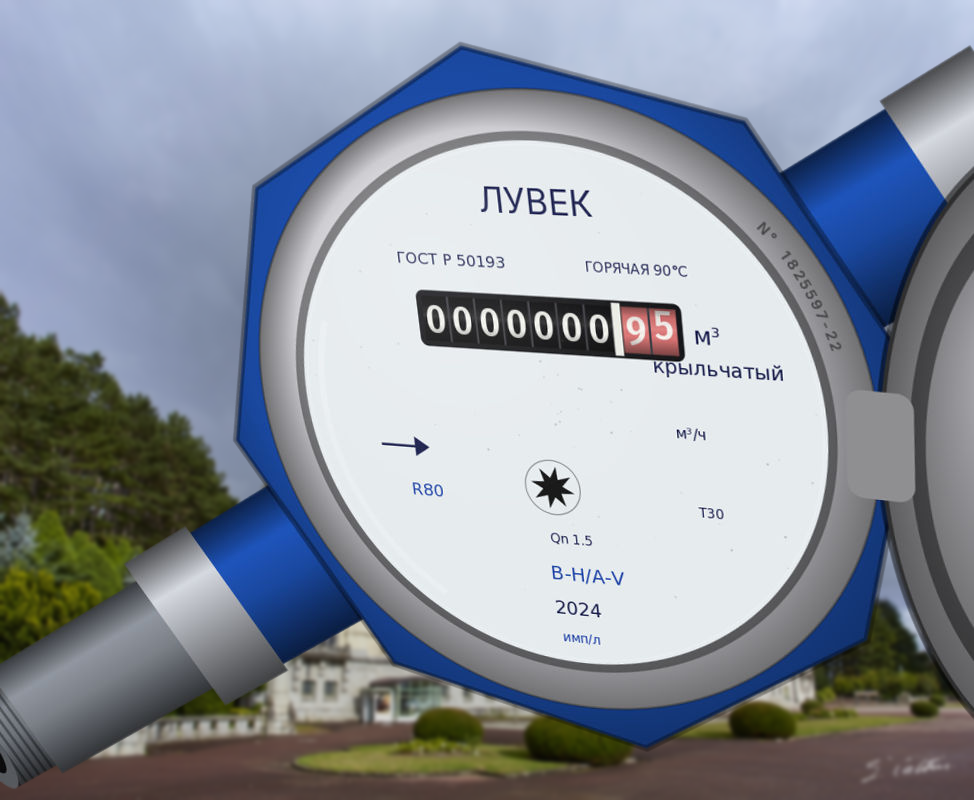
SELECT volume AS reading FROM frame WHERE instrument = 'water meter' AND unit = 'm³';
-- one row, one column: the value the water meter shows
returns 0.95 m³
